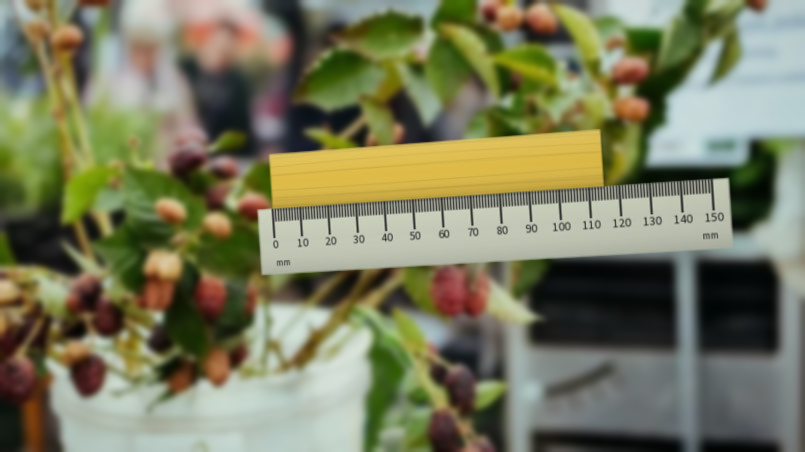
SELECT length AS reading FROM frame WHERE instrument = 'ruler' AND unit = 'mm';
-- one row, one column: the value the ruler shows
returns 115 mm
